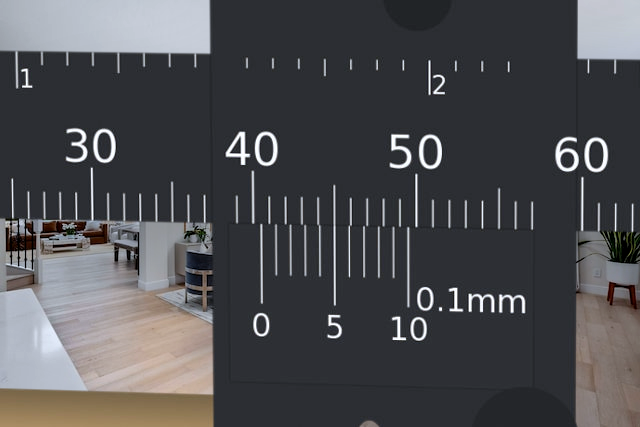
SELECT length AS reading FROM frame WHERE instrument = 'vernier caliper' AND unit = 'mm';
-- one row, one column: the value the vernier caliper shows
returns 40.5 mm
